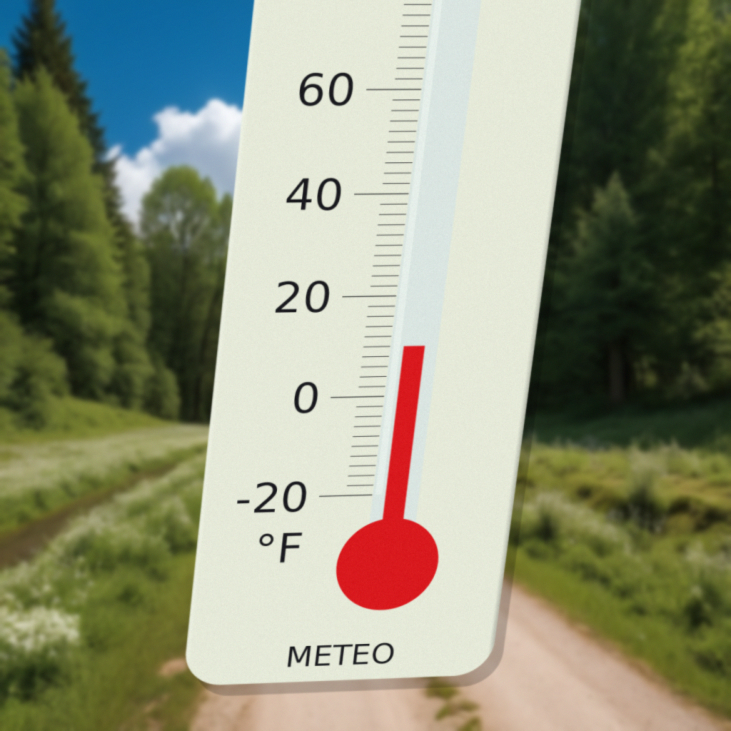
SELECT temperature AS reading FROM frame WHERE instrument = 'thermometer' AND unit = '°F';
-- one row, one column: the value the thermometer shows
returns 10 °F
